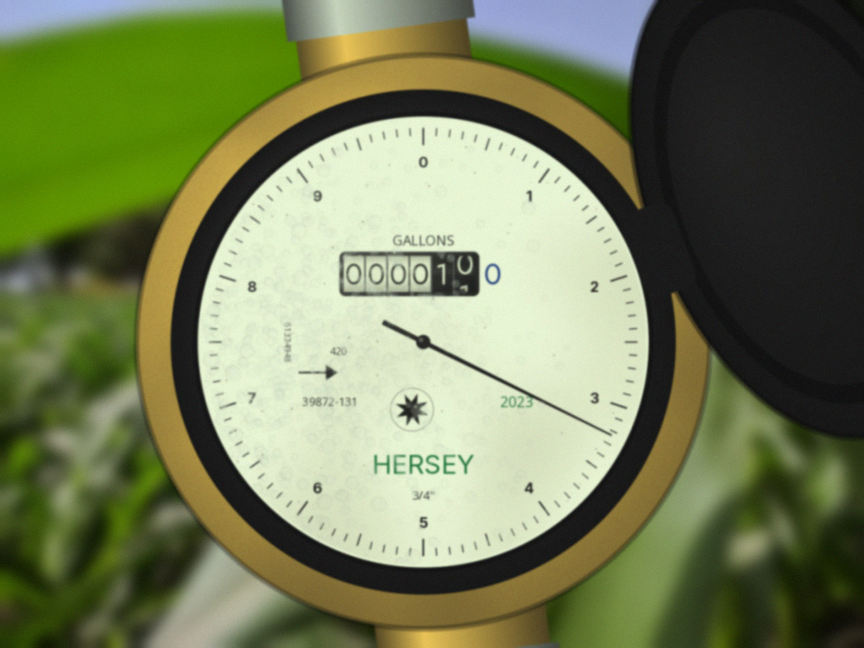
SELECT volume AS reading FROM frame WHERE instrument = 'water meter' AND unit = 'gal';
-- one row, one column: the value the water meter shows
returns 103.2 gal
